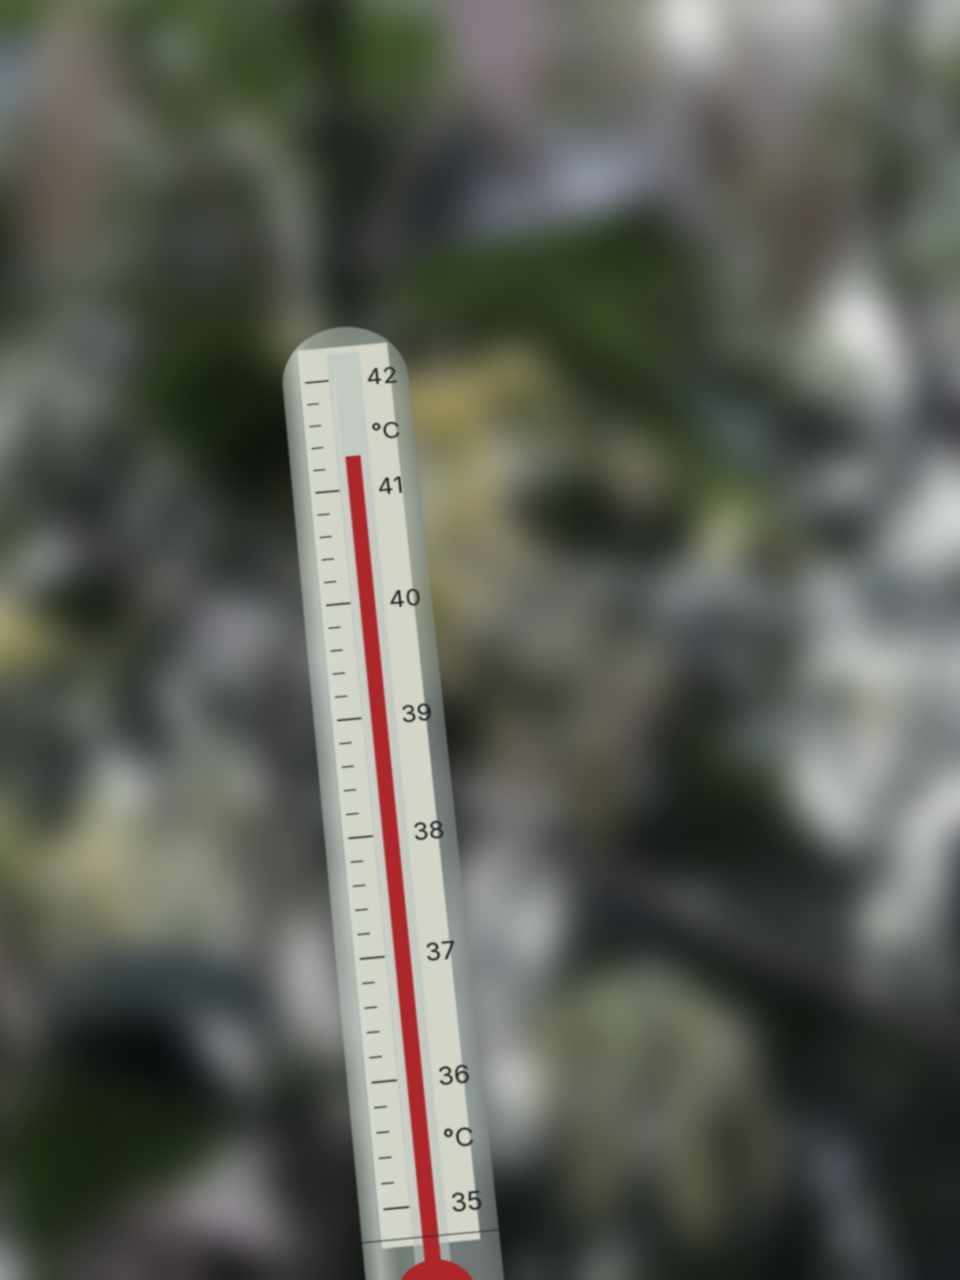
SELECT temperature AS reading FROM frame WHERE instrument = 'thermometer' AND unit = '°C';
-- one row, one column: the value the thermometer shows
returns 41.3 °C
